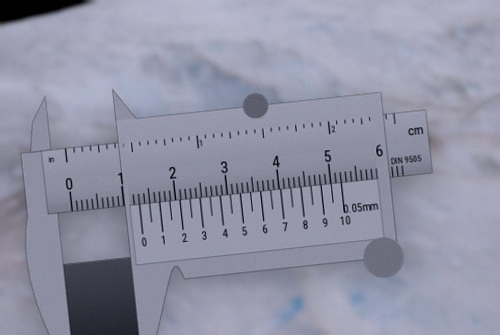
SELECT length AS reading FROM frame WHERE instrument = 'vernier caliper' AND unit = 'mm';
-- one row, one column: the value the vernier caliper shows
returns 13.0 mm
